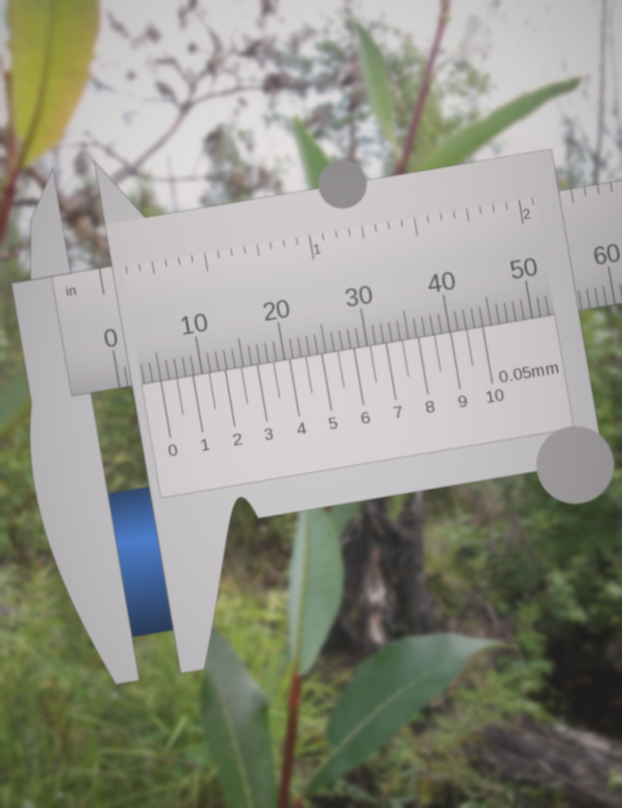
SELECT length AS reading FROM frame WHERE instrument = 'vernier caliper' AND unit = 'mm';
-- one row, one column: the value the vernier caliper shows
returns 5.0 mm
